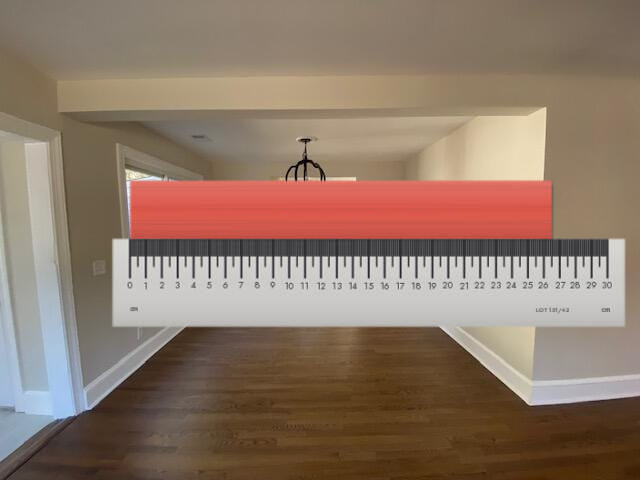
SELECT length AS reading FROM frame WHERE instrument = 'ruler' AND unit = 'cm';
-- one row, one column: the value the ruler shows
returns 26.5 cm
